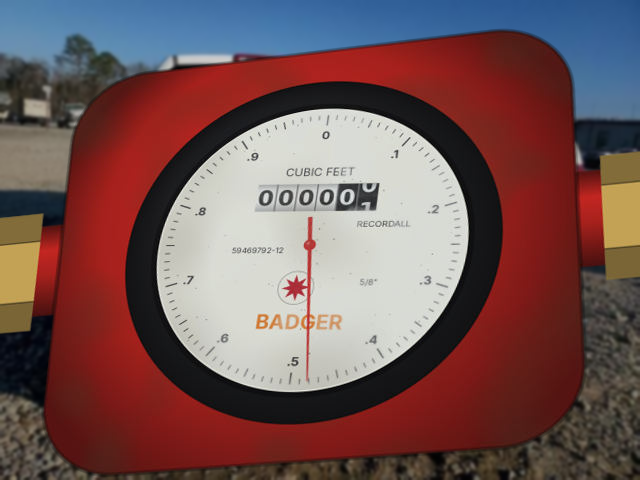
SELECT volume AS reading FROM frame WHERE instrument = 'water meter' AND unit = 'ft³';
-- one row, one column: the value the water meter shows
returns 0.48 ft³
